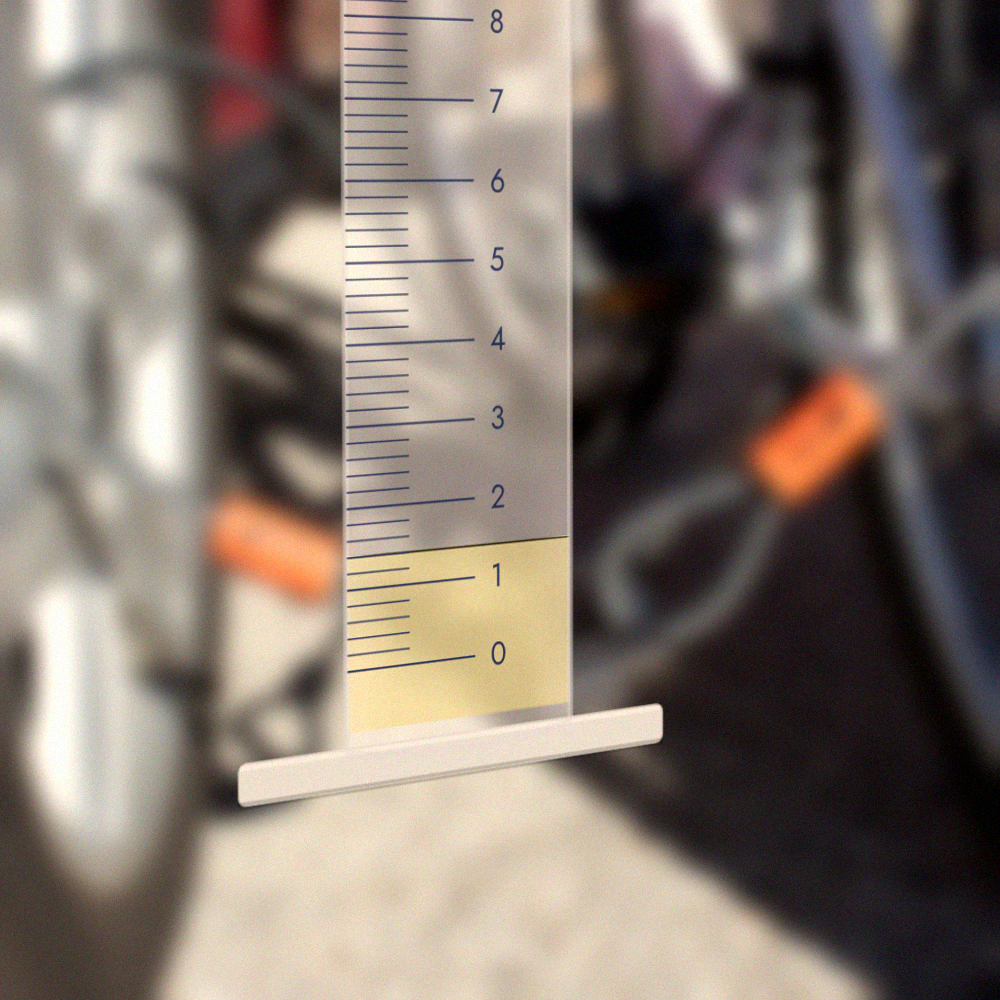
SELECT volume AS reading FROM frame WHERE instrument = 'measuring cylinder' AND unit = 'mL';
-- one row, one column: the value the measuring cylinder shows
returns 1.4 mL
